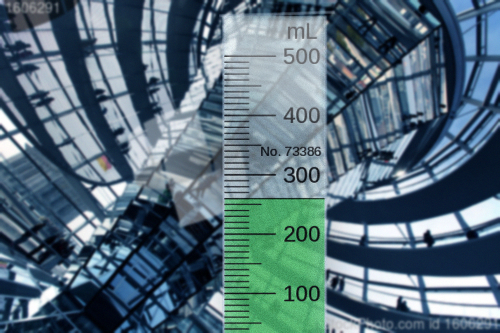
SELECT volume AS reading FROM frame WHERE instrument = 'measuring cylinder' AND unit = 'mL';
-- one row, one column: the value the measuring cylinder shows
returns 260 mL
